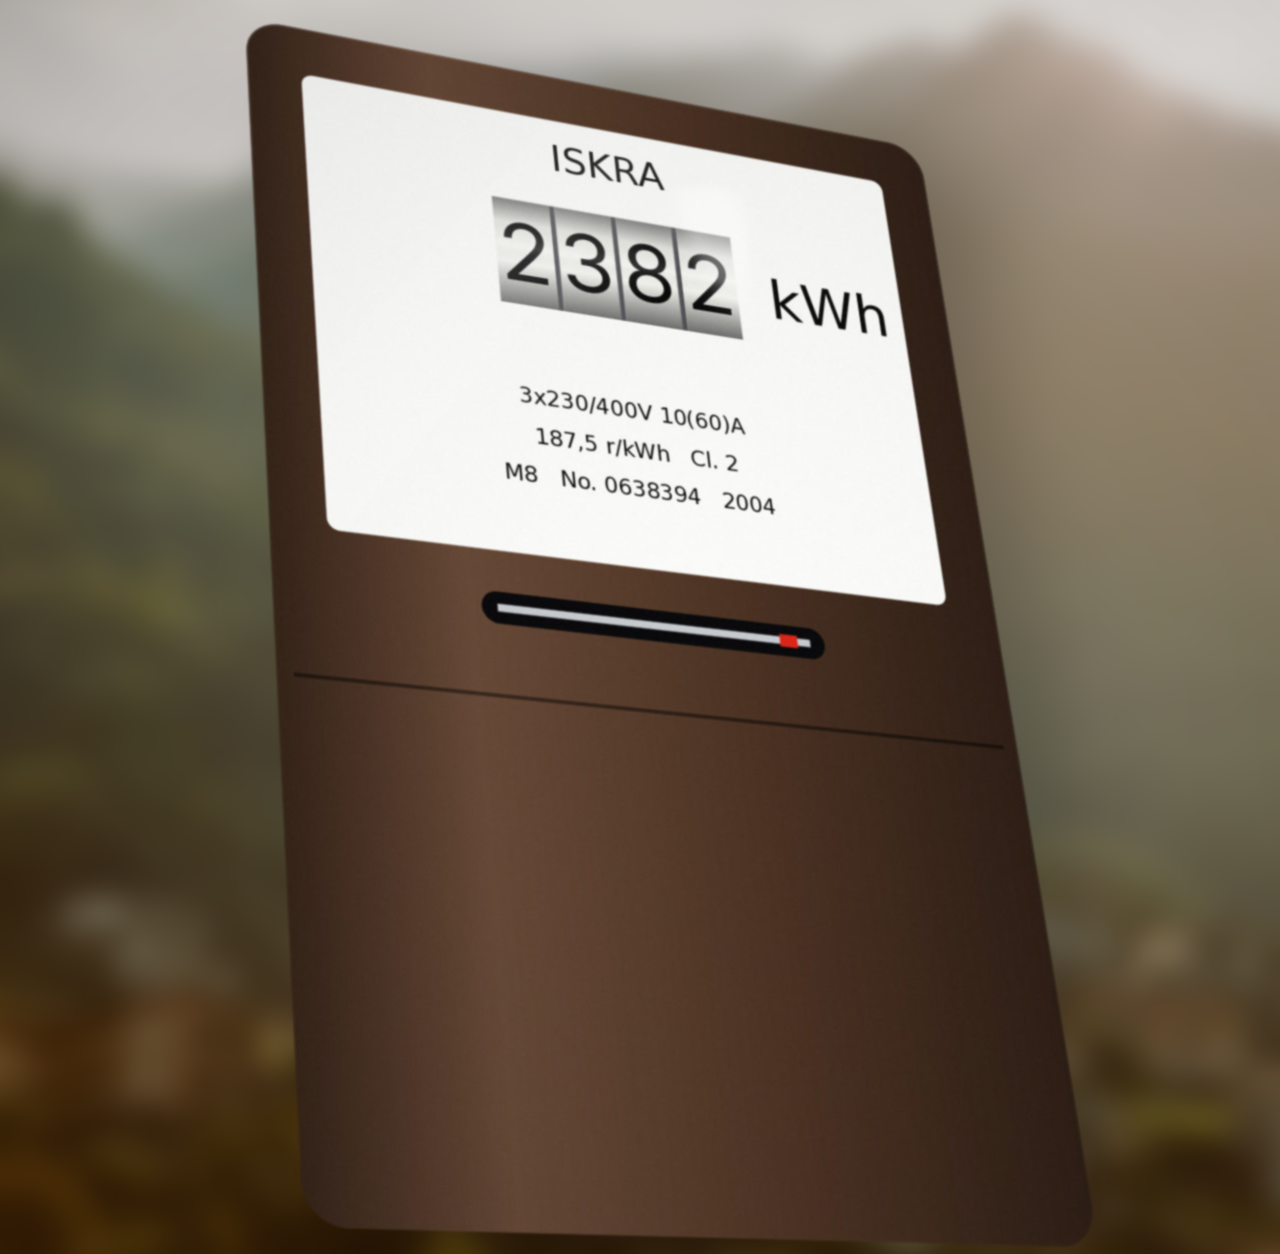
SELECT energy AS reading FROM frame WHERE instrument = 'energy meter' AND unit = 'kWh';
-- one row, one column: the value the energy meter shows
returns 2382 kWh
